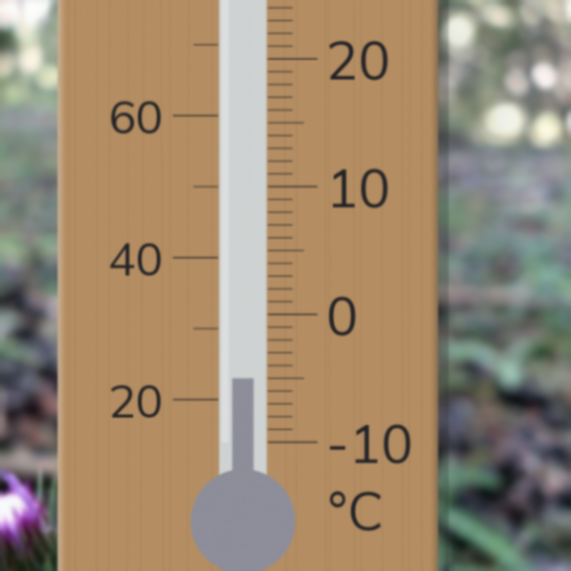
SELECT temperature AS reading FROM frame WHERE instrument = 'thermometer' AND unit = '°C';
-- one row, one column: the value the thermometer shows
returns -5 °C
